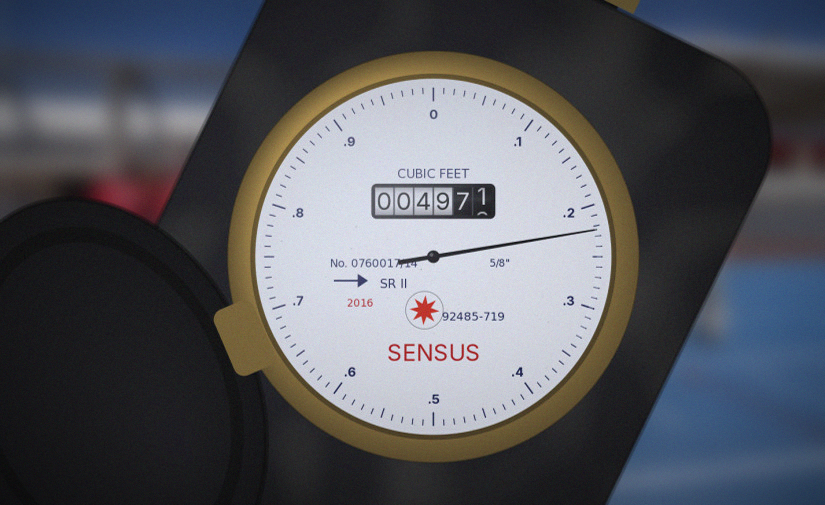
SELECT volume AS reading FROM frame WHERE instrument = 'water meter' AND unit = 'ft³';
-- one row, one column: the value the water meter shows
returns 4971.22 ft³
